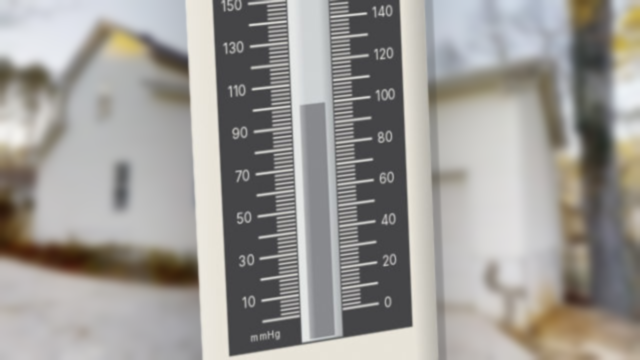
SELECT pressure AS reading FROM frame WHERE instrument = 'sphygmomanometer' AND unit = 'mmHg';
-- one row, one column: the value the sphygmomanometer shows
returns 100 mmHg
